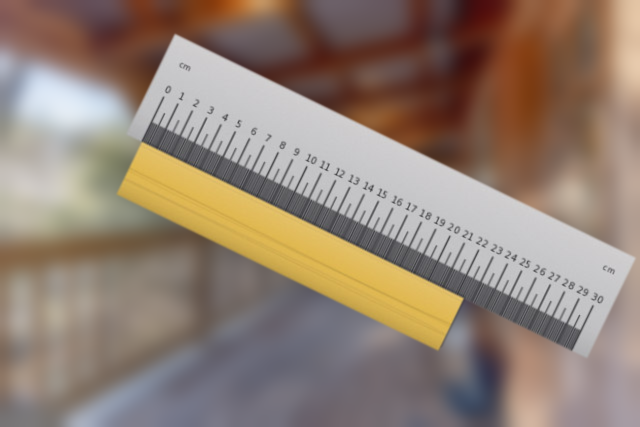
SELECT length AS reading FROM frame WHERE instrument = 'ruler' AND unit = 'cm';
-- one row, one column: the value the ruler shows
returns 22.5 cm
